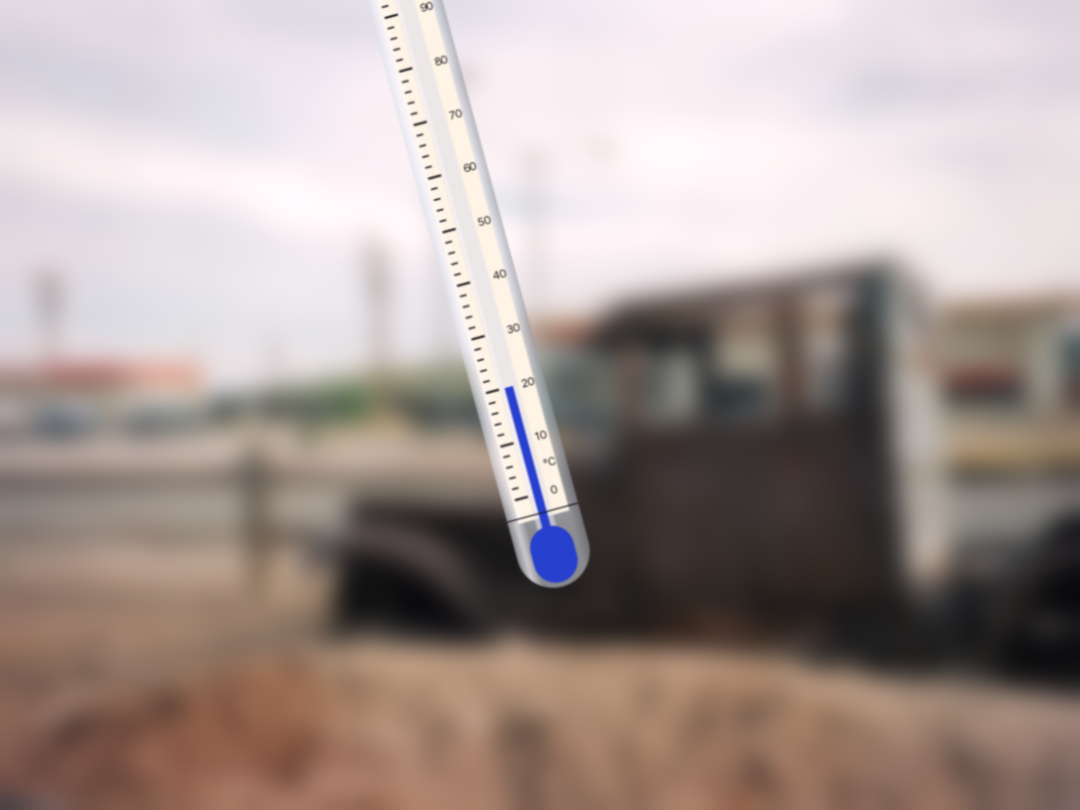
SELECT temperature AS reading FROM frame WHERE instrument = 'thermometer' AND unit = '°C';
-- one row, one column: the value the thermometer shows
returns 20 °C
